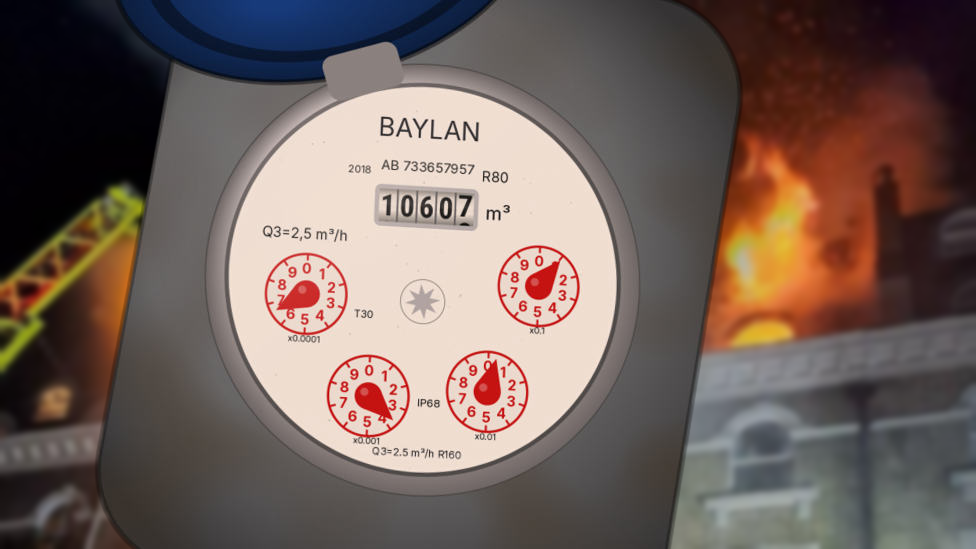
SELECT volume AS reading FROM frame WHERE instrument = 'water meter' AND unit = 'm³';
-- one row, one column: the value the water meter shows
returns 10607.1036 m³
